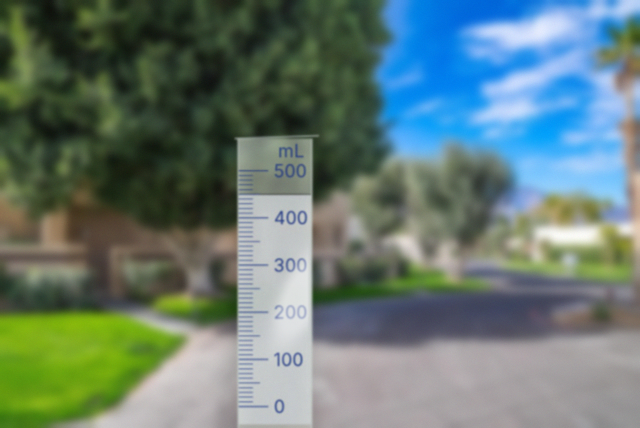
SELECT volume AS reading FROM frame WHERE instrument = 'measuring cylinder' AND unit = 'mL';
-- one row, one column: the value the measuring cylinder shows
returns 450 mL
